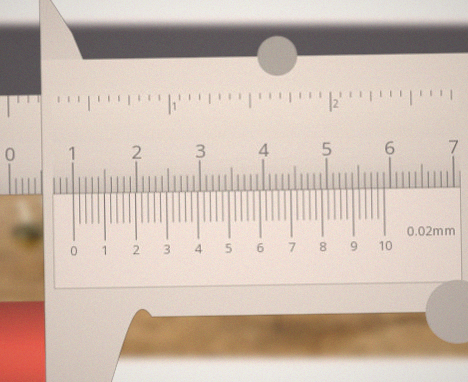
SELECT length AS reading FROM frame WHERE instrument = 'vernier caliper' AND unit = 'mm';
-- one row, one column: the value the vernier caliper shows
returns 10.0 mm
